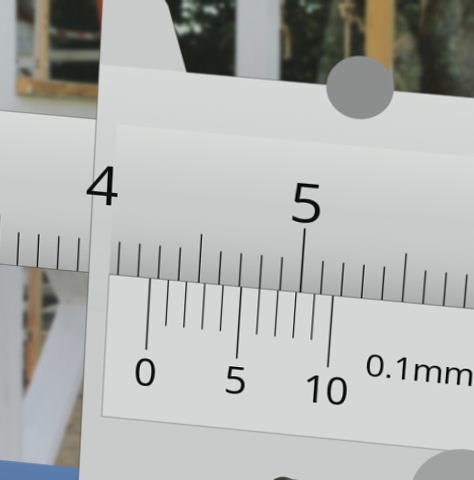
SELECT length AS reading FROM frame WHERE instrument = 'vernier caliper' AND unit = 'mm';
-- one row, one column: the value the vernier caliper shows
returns 42.6 mm
